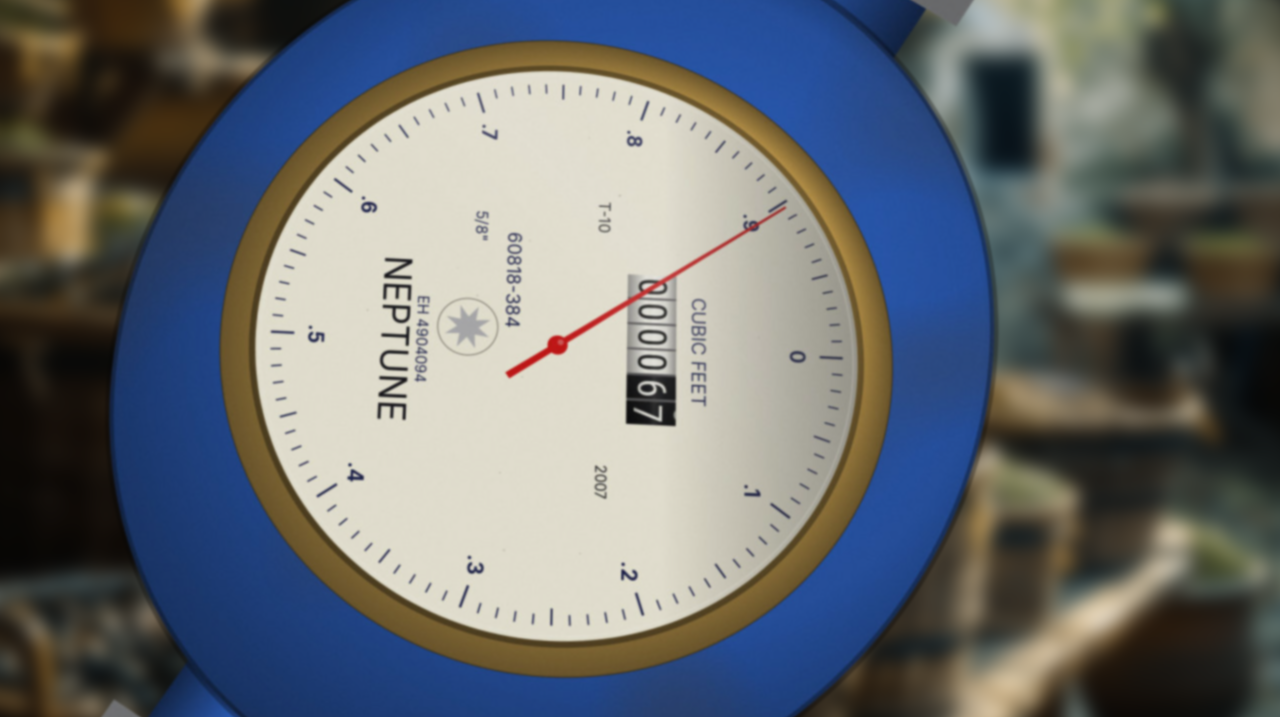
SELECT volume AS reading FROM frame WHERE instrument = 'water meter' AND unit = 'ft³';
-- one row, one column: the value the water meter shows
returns 66.90 ft³
